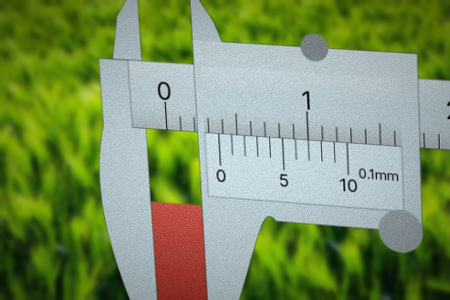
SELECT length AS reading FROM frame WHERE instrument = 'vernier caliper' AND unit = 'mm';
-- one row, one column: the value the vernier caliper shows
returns 3.7 mm
